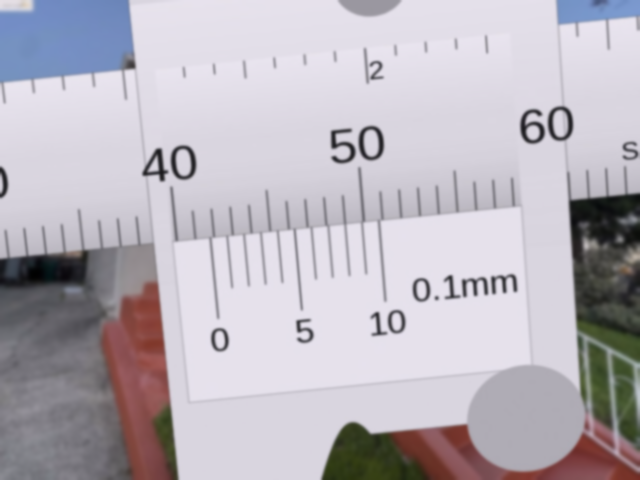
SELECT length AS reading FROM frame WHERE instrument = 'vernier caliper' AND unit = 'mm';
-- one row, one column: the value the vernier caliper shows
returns 41.8 mm
